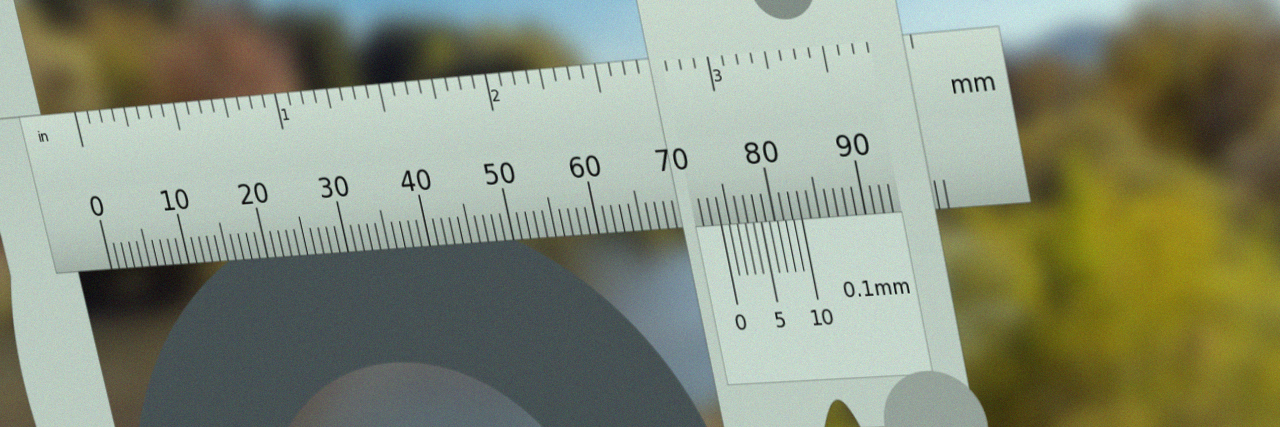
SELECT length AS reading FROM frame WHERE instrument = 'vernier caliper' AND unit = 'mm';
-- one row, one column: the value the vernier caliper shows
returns 74.0 mm
